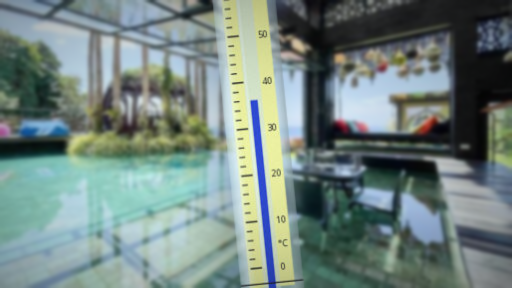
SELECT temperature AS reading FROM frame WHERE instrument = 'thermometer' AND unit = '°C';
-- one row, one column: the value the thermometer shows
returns 36 °C
